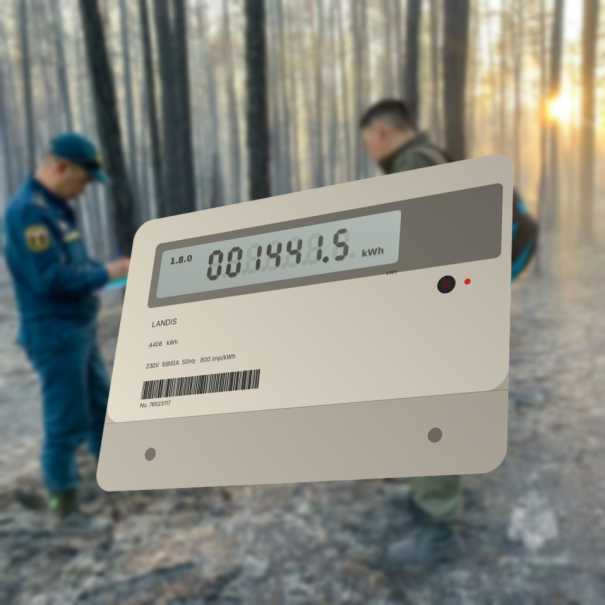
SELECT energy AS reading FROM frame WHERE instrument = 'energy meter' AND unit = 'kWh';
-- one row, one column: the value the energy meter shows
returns 1441.5 kWh
